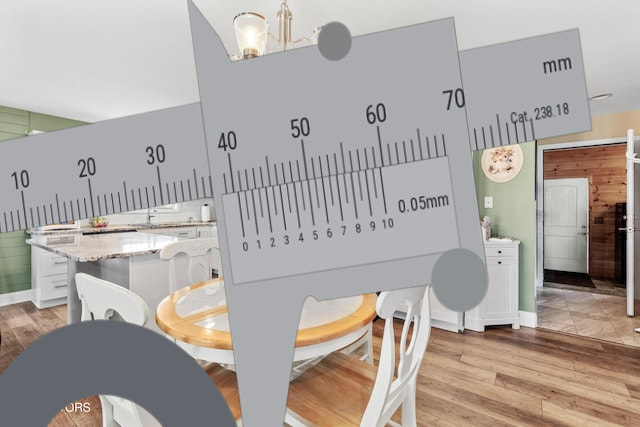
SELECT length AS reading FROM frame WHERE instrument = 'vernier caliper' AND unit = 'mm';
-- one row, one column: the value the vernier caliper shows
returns 40.6 mm
